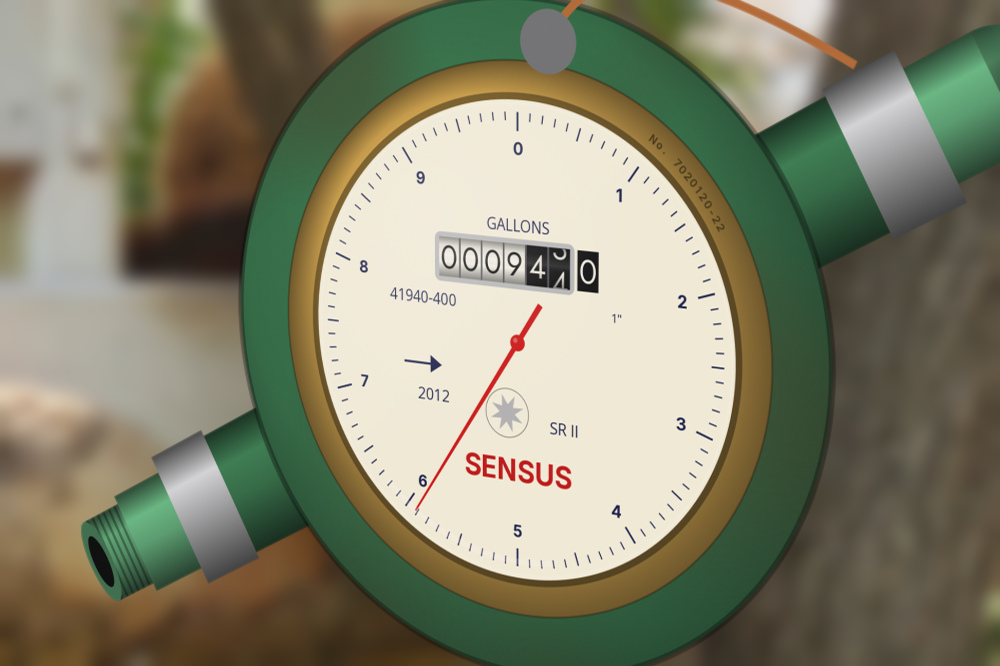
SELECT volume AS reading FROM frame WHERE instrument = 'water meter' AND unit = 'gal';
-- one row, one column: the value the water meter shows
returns 9435.9 gal
